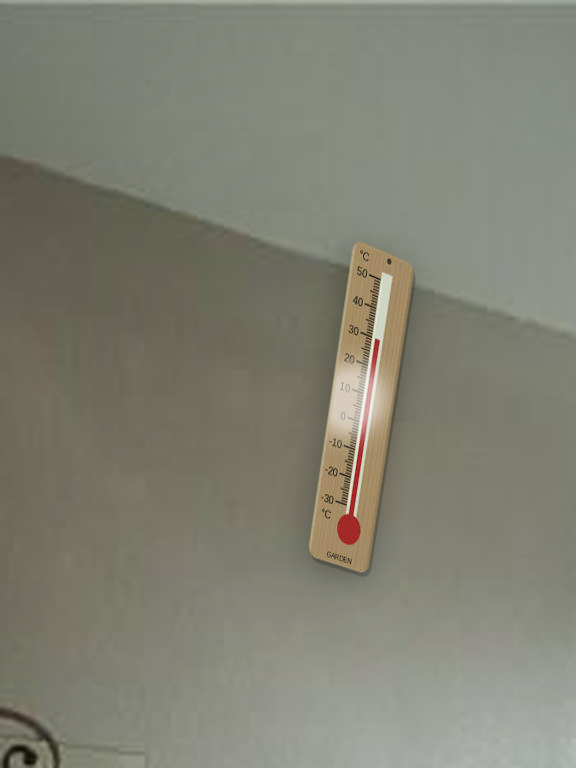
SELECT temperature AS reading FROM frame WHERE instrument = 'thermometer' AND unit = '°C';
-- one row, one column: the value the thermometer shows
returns 30 °C
